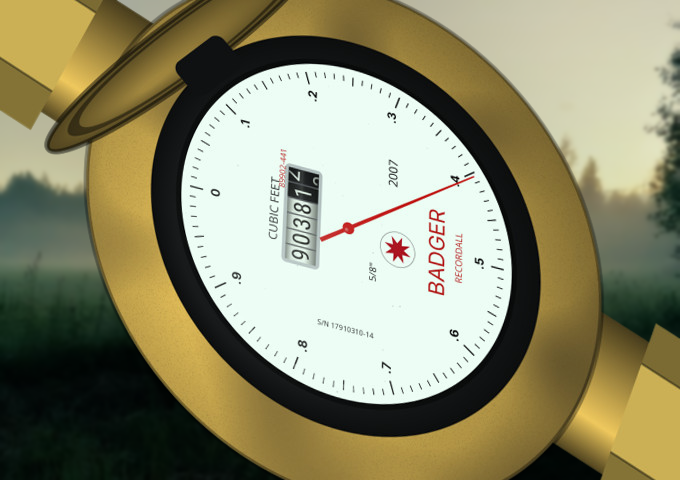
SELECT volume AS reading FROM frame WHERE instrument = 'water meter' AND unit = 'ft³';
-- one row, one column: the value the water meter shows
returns 903812.40 ft³
